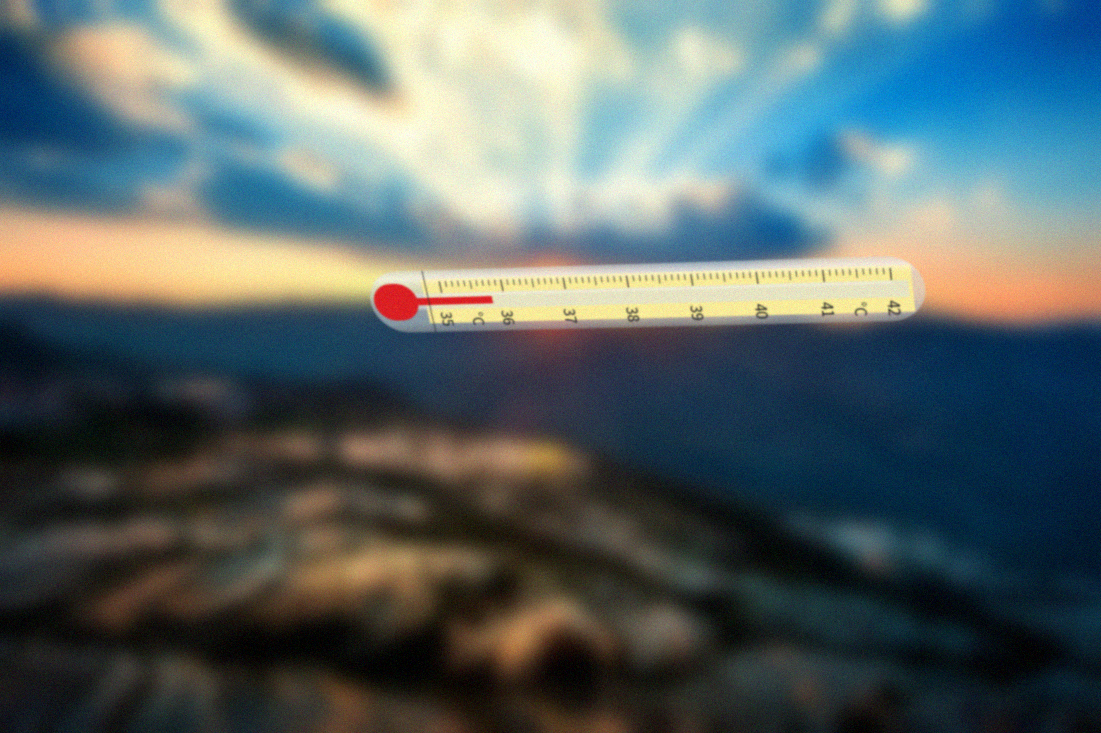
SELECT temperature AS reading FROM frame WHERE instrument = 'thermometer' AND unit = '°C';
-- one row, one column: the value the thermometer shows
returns 35.8 °C
